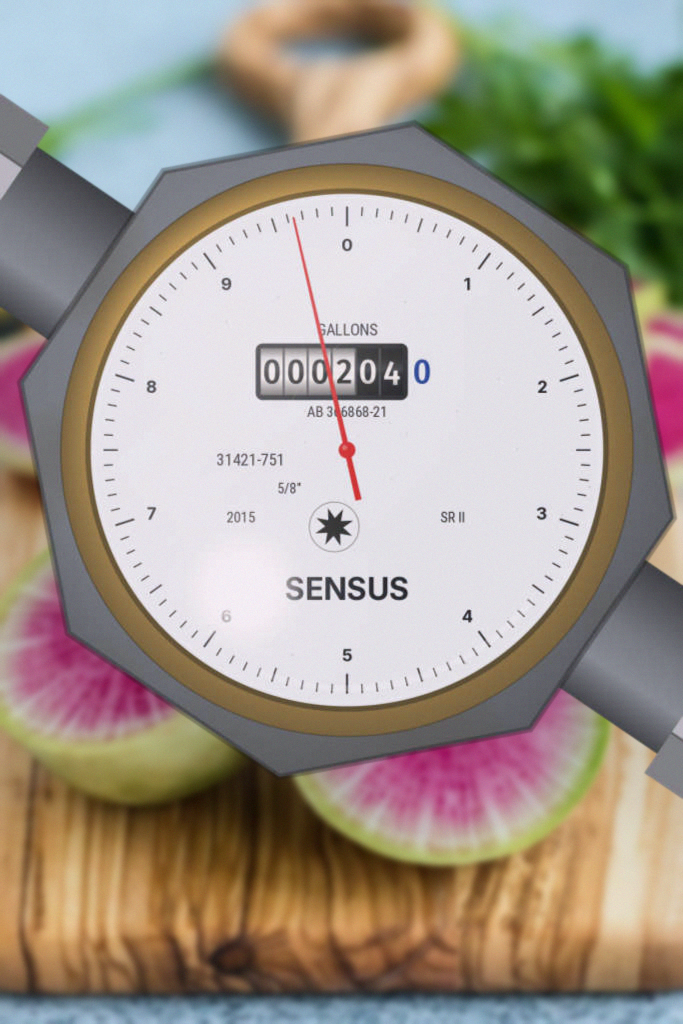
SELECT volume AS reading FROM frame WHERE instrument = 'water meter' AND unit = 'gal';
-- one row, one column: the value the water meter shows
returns 2039.6 gal
